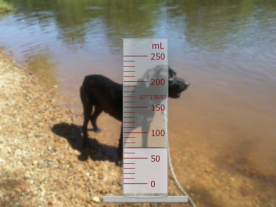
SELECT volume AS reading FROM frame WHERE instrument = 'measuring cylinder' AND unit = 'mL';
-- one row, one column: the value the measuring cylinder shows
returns 70 mL
